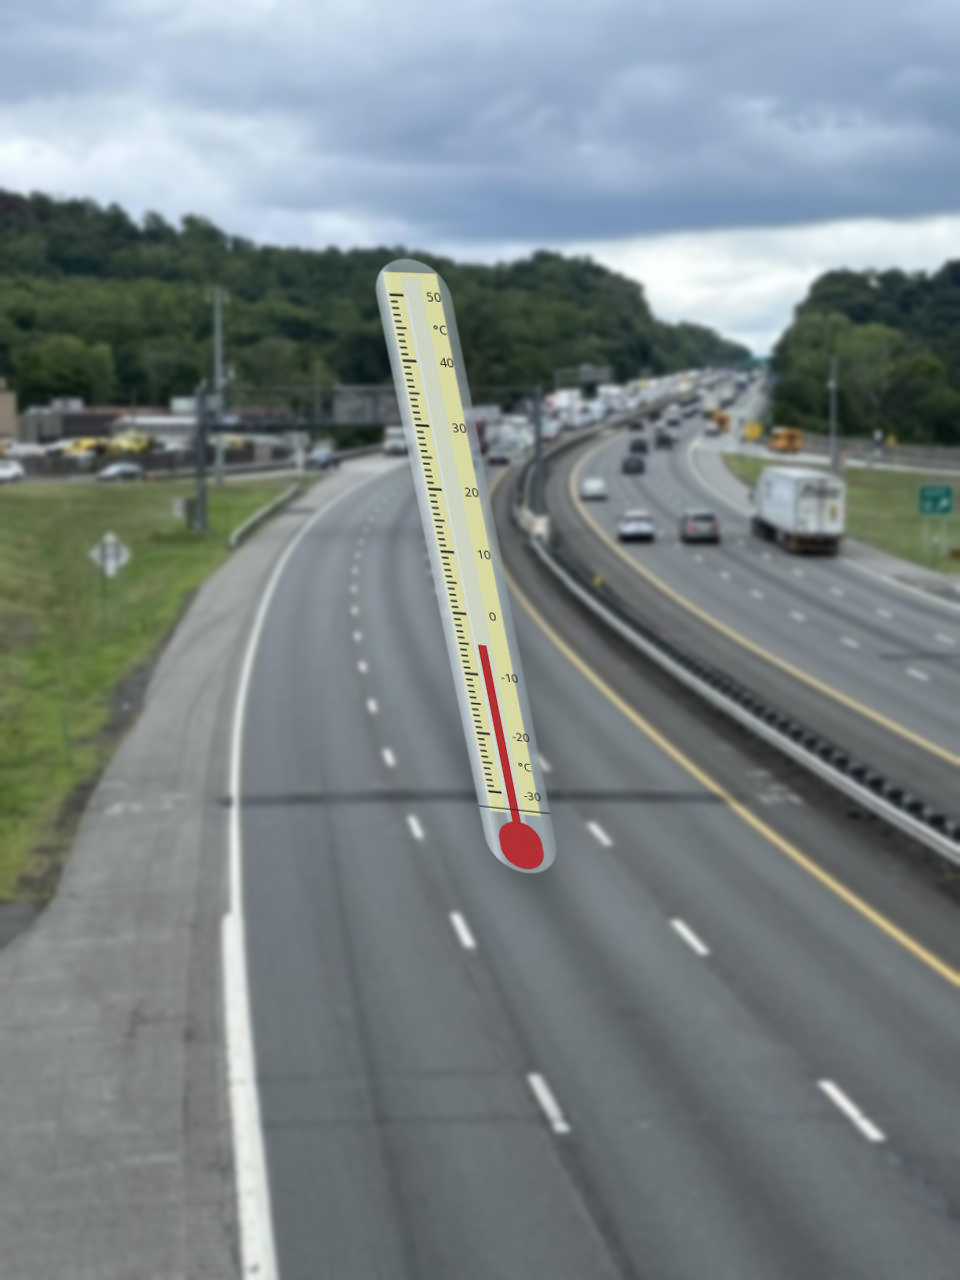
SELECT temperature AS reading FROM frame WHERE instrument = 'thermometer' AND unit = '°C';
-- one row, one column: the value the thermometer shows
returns -5 °C
